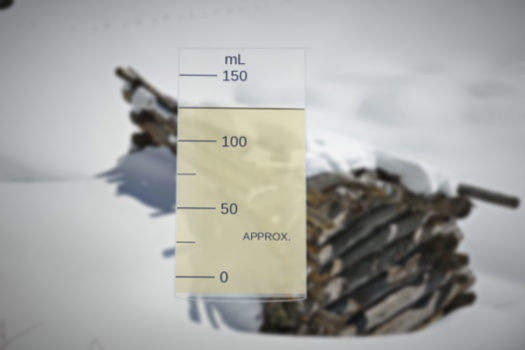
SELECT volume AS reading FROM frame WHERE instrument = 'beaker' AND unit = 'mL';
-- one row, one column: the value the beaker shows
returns 125 mL
